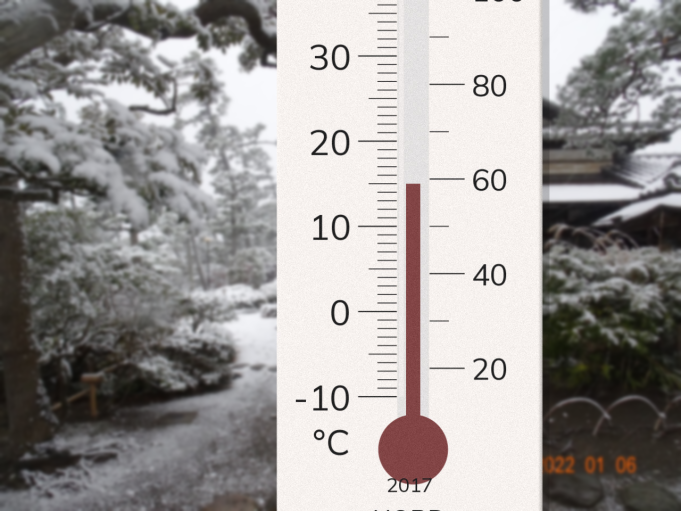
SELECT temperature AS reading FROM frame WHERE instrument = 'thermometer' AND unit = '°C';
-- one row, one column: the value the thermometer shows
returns 15 °C
